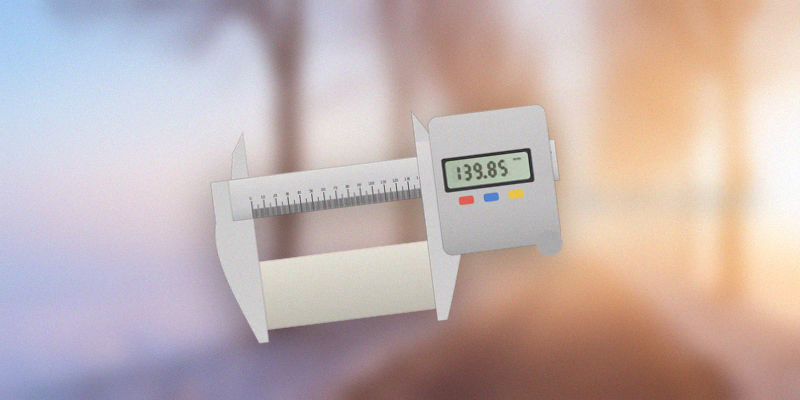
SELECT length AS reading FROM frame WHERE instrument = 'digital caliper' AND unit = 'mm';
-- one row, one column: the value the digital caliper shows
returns 139.85 mm
